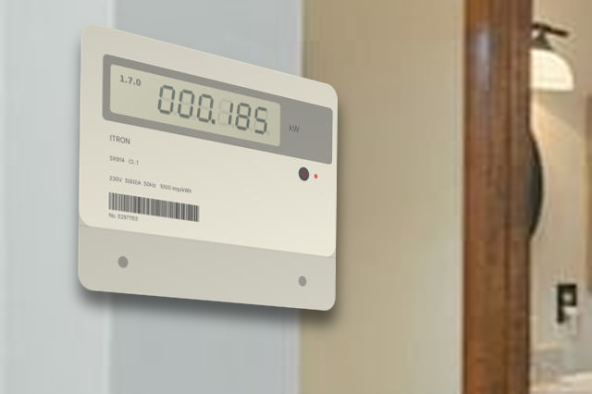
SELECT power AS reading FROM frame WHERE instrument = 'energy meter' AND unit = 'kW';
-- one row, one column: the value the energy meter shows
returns 0.185 kW
